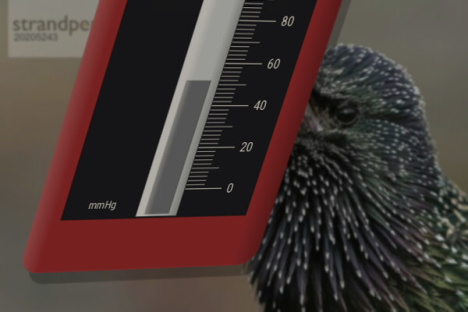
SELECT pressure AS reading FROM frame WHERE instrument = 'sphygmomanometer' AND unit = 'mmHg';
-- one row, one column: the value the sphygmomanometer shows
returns 52 mmHg
